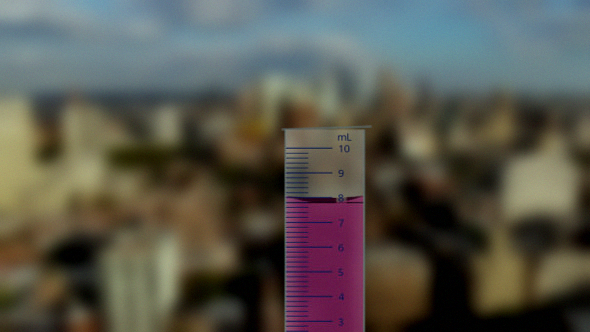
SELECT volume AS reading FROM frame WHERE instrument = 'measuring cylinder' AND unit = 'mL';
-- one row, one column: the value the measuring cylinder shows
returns 7.8 mL
